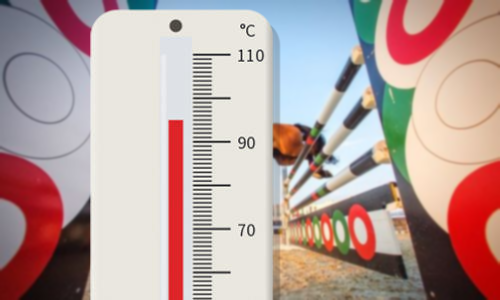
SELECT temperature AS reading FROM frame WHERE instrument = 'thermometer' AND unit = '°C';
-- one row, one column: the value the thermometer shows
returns 95 °C
